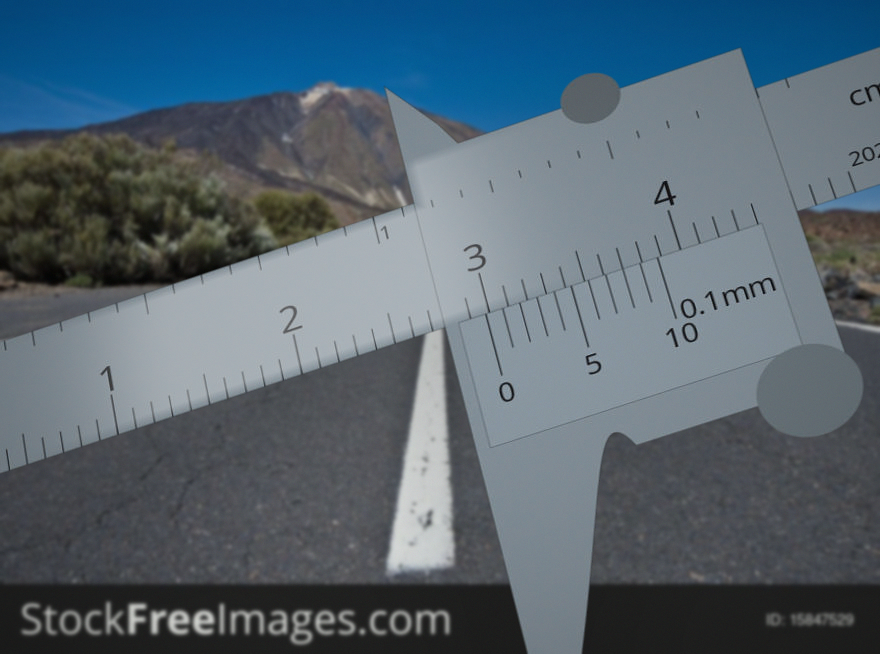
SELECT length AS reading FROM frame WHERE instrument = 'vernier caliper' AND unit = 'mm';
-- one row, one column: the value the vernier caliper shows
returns 29.8 mm
